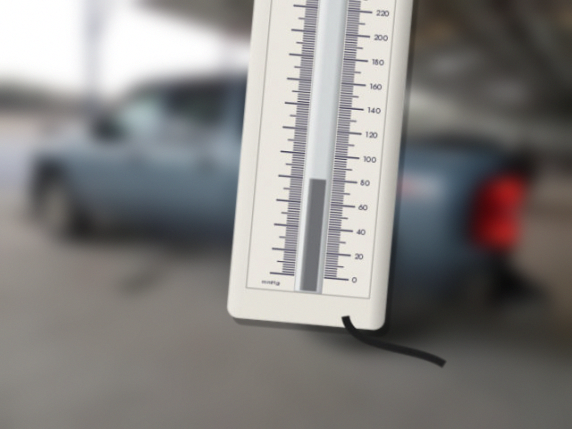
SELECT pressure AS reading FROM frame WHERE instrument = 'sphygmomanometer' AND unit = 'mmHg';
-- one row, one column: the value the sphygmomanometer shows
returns 80 mmHg
